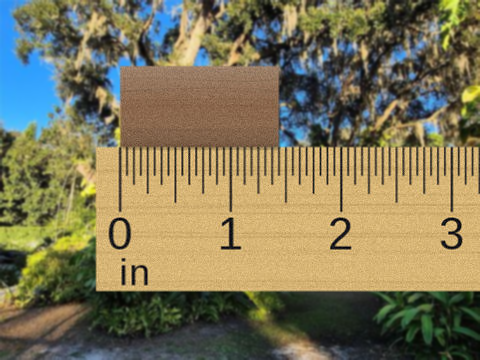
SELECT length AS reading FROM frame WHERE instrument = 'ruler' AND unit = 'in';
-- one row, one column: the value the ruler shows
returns 1.4375 in
